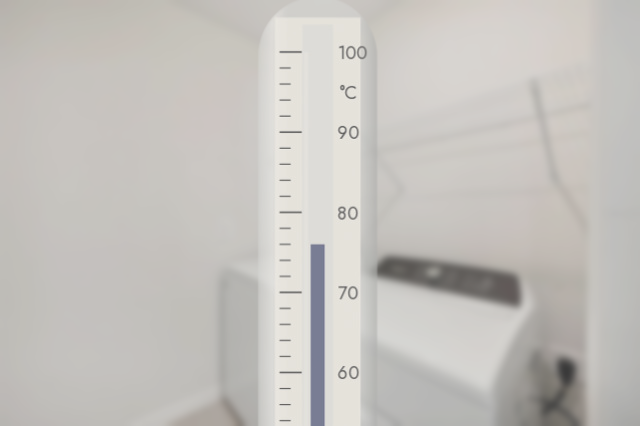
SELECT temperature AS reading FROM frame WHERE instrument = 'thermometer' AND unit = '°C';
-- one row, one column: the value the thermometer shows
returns 76 °C
